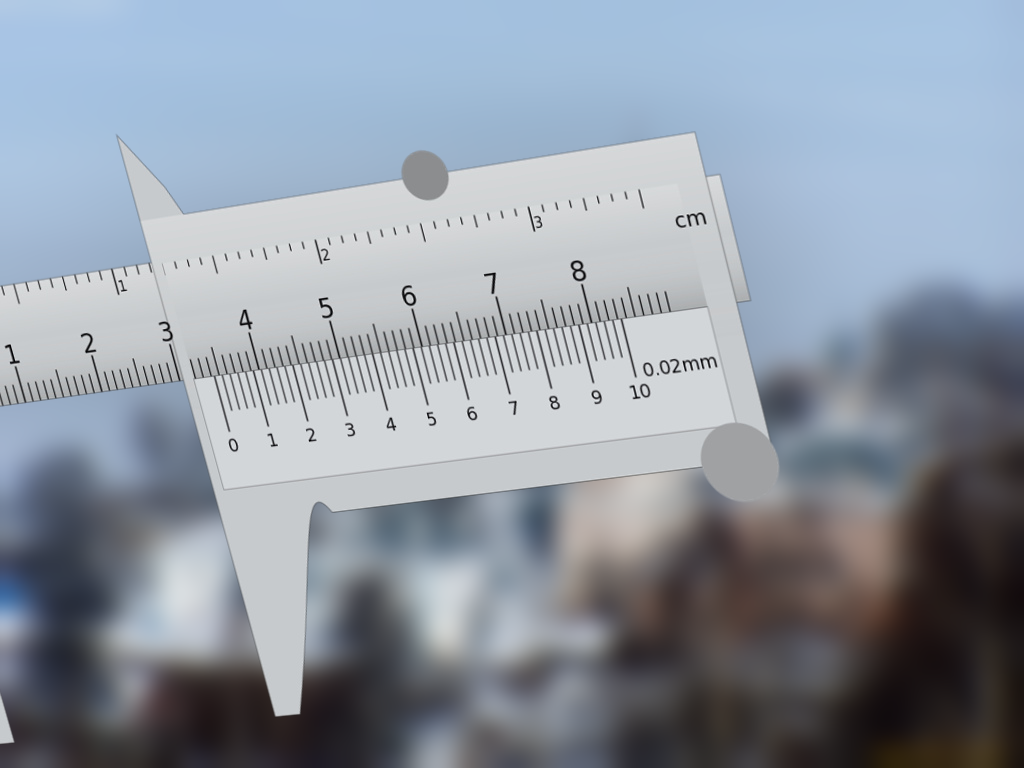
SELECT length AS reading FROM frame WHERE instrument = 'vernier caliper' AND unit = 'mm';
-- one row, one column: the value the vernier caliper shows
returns 34.4 mm
